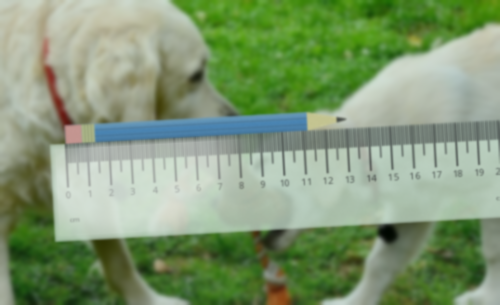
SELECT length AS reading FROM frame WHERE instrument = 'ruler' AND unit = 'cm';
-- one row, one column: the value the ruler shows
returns 13 cm
